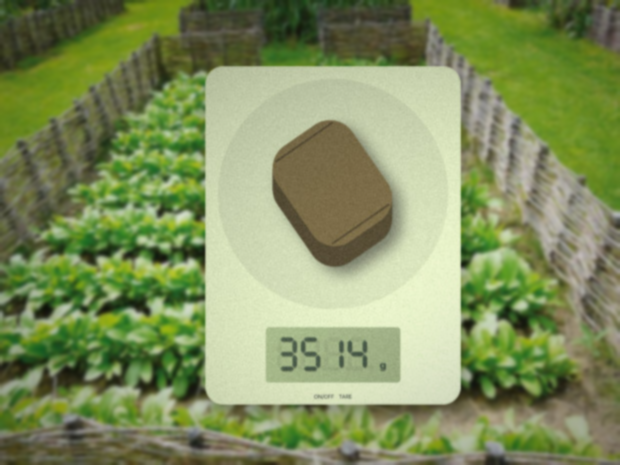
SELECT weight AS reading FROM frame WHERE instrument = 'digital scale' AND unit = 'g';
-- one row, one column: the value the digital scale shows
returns 3514 g
